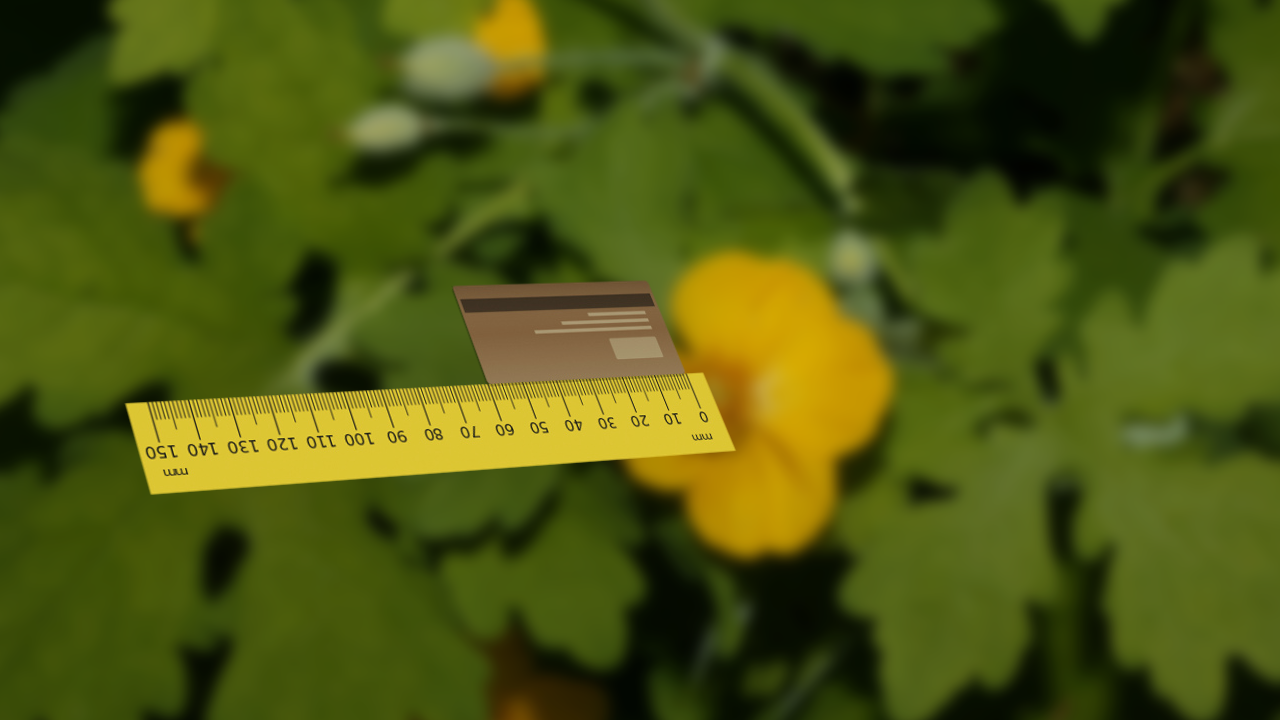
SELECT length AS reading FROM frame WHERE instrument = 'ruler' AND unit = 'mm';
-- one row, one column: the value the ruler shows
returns 60 mm
